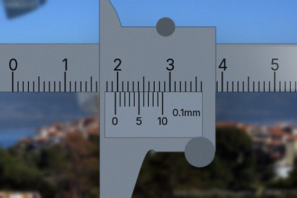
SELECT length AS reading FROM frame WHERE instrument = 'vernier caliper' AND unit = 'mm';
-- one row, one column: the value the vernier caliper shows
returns 19.6 mm
